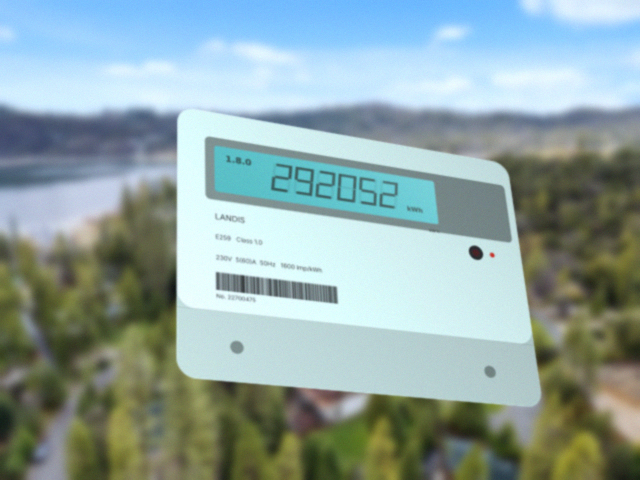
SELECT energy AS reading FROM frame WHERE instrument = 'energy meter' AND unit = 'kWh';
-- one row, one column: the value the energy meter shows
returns 292052 kWh
